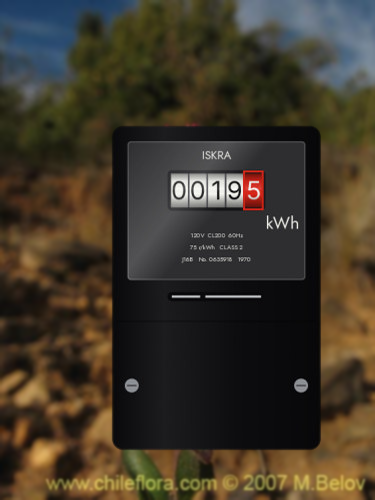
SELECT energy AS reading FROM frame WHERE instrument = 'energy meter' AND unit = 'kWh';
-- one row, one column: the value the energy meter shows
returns 19.5 kWh
